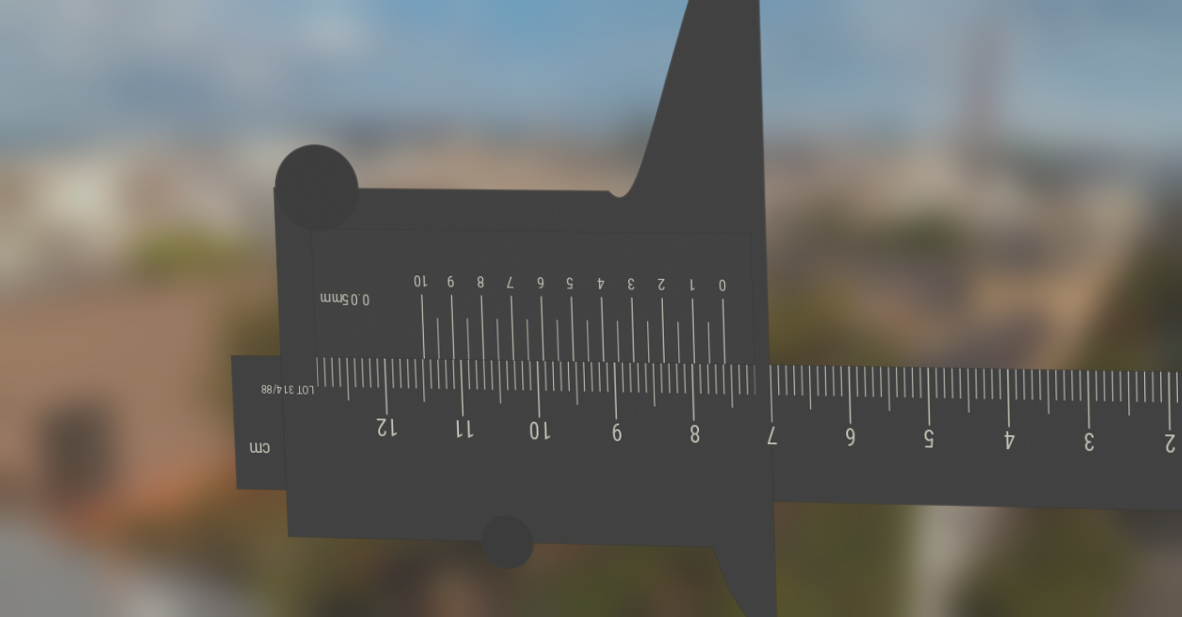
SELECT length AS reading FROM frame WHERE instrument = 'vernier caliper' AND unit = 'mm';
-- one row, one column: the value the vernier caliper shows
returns 75.8 mm
